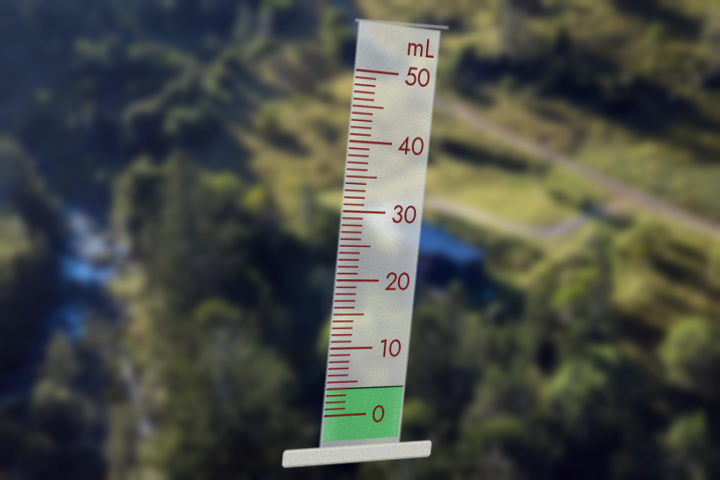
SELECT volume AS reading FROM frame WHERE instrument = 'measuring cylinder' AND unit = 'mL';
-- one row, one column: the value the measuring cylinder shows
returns 4 mL
